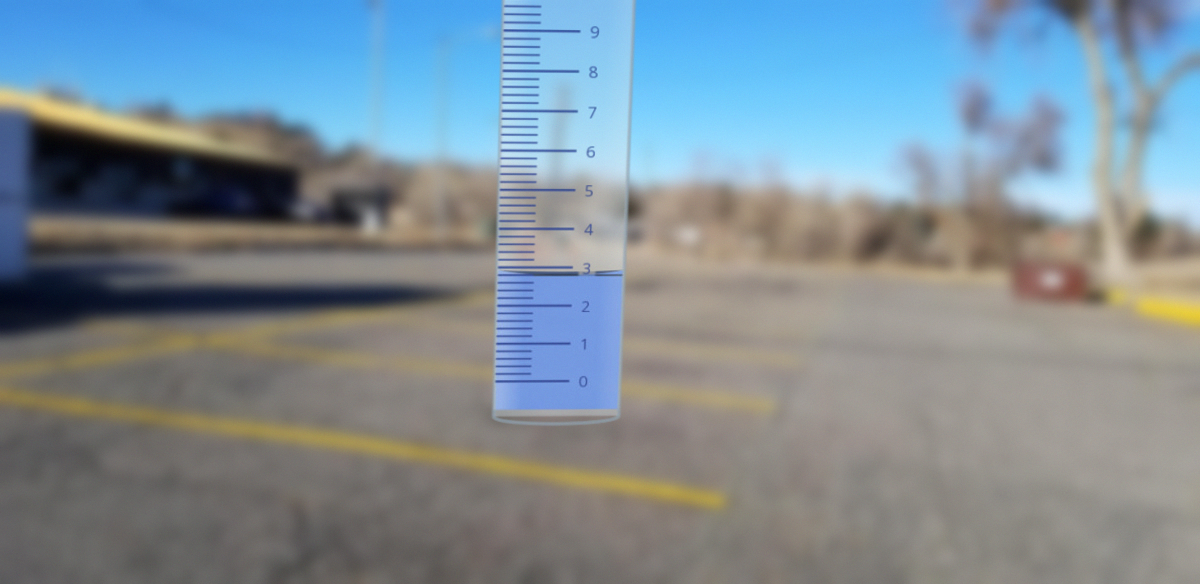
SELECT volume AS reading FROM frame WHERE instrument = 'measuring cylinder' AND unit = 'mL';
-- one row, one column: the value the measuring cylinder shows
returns 2.8 mL
